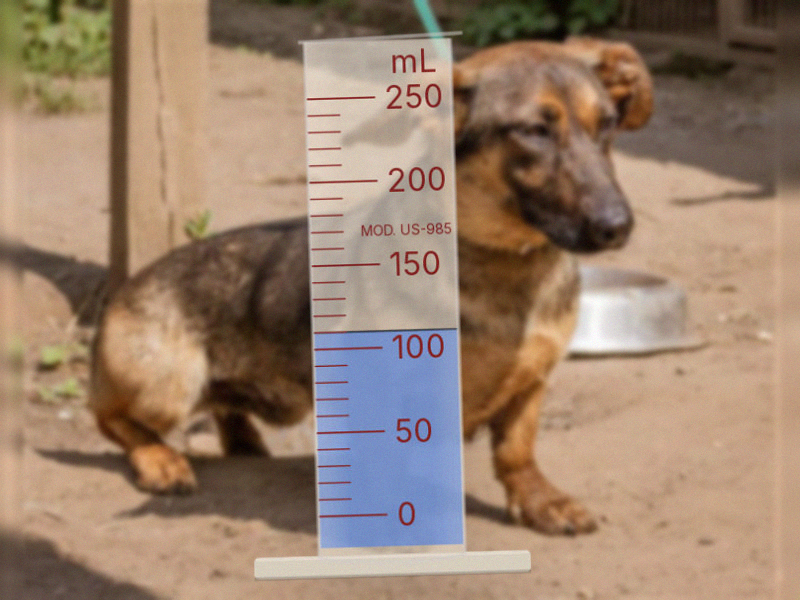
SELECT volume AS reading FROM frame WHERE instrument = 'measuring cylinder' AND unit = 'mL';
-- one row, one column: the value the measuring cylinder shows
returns 110 mL
